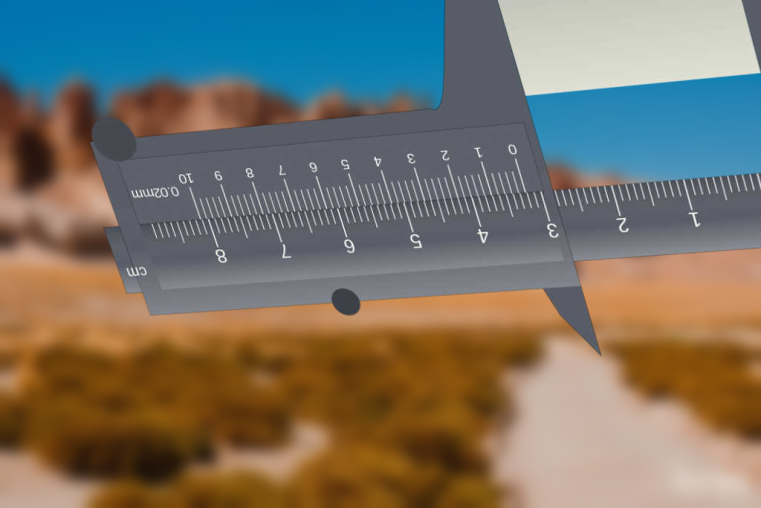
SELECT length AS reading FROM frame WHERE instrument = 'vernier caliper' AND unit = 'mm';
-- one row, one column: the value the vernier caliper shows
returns 32.2 mm
